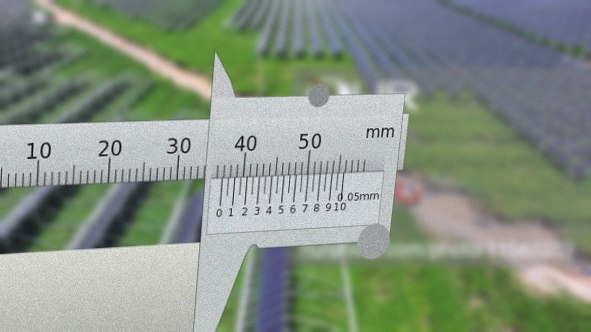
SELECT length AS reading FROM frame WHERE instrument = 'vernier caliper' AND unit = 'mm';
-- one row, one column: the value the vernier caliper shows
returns 36.8 mm
